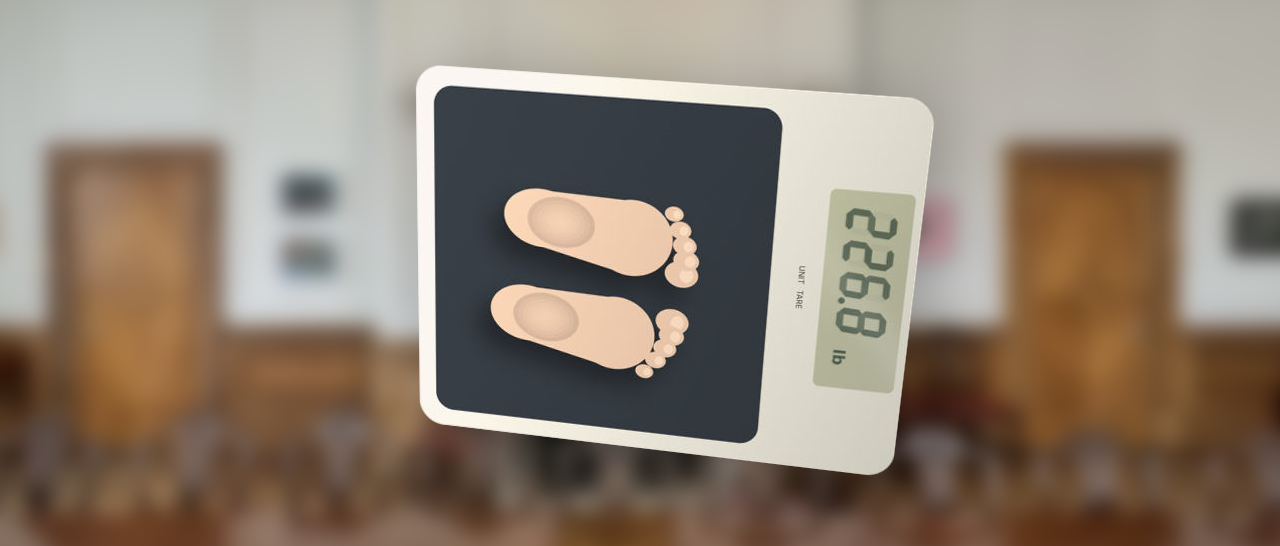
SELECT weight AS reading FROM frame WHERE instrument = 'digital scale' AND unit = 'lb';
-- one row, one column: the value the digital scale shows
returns 226.8 lb
